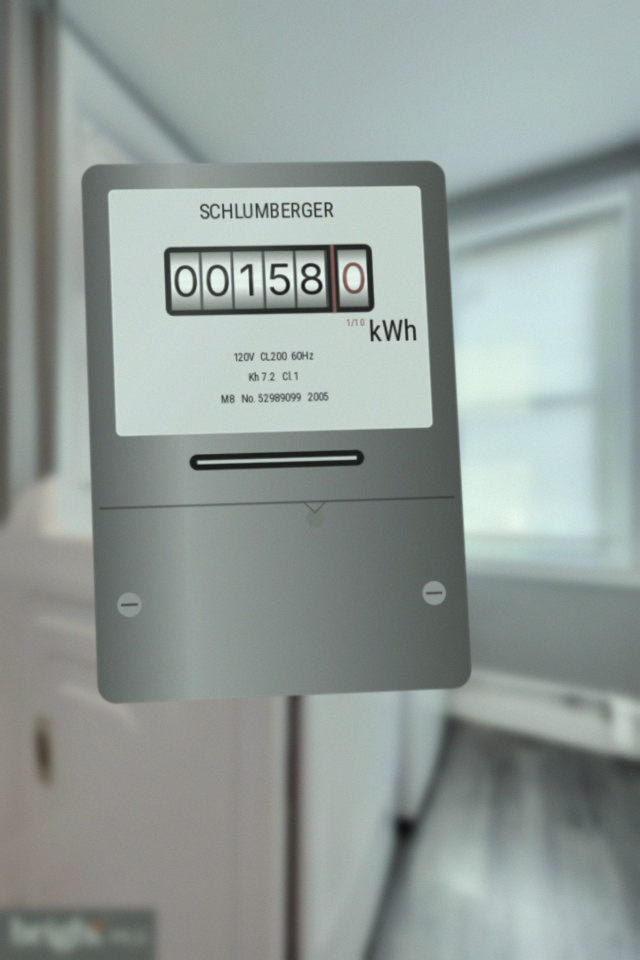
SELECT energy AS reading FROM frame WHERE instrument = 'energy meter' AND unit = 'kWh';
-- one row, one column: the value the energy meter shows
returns 158.0 kWh
